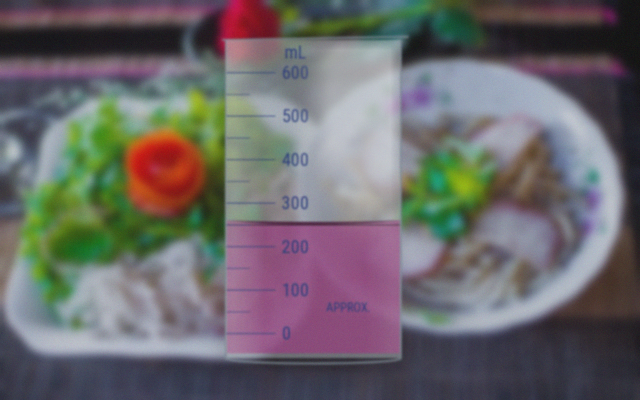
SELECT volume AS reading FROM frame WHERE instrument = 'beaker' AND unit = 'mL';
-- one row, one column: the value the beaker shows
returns 250 mL
